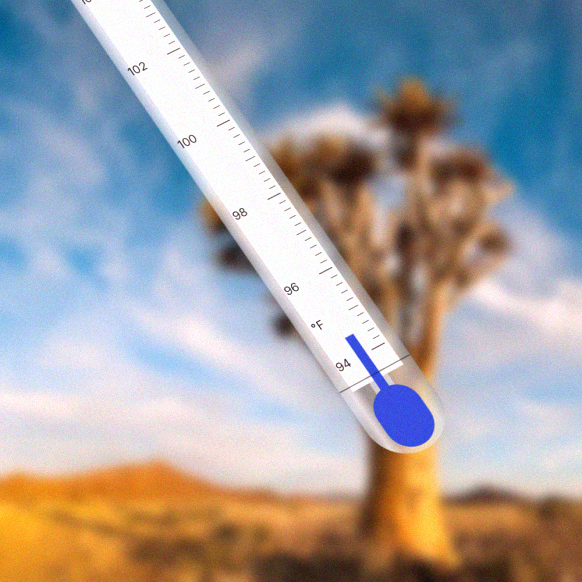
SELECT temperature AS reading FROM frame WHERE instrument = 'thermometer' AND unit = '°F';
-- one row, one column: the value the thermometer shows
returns 94.5 °F
